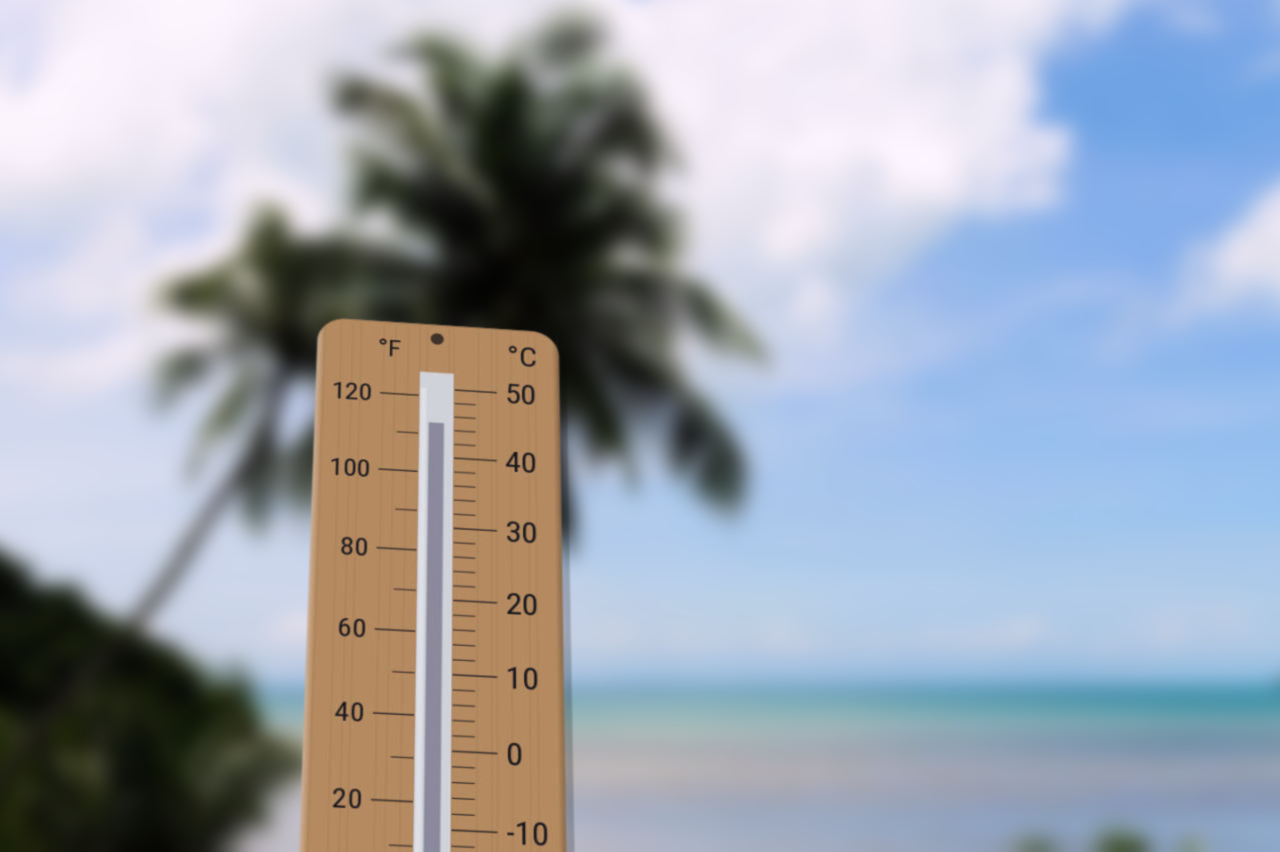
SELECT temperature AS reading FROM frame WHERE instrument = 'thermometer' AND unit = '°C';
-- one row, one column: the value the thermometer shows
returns 45 °C
